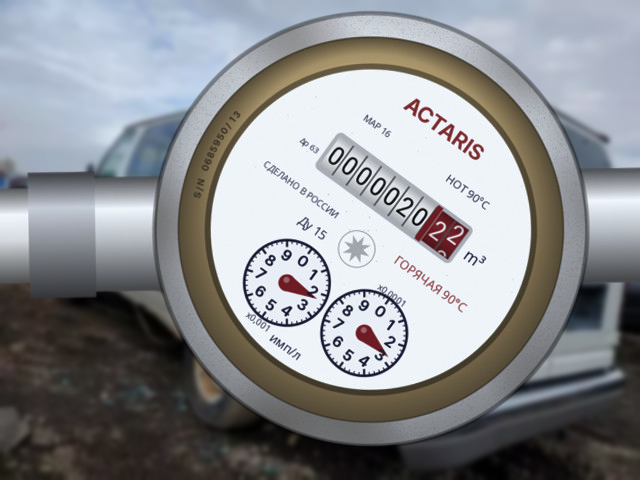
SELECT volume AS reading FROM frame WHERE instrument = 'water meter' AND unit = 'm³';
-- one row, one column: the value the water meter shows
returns 20.2222 m³
